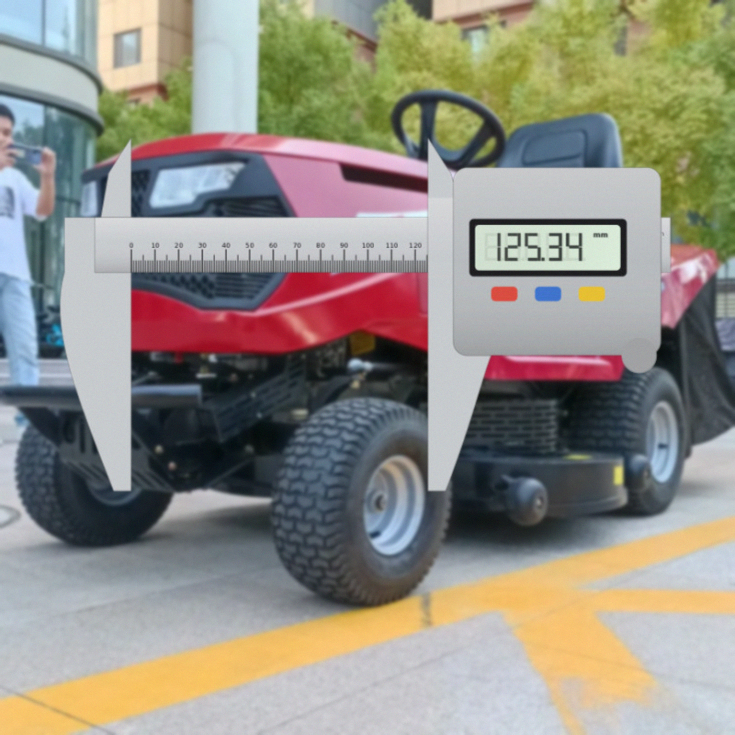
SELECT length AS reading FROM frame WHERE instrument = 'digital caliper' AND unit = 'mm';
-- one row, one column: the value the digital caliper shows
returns 125.34 mm
